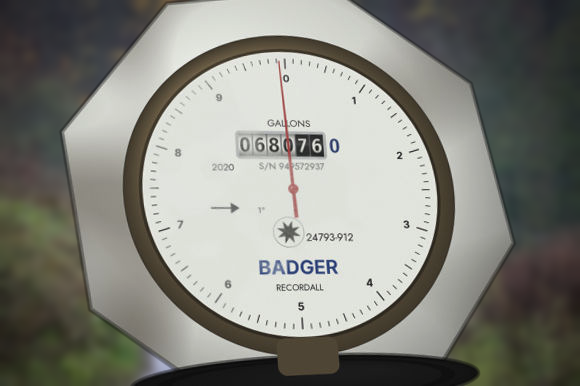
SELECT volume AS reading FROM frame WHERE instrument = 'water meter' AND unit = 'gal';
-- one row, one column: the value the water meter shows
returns 680759.9 gal
